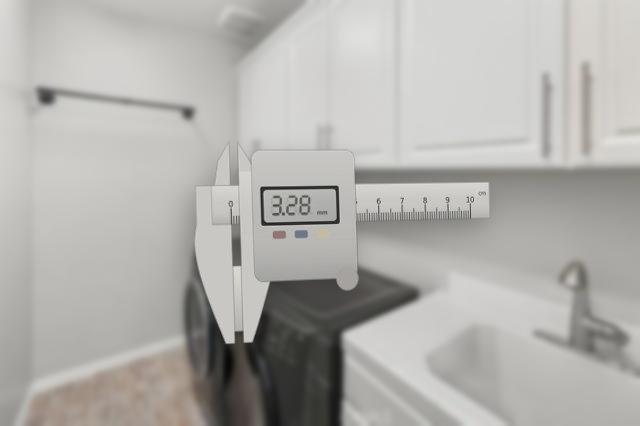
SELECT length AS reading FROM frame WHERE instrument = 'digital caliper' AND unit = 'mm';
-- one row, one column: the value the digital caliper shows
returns 3.28 mm
